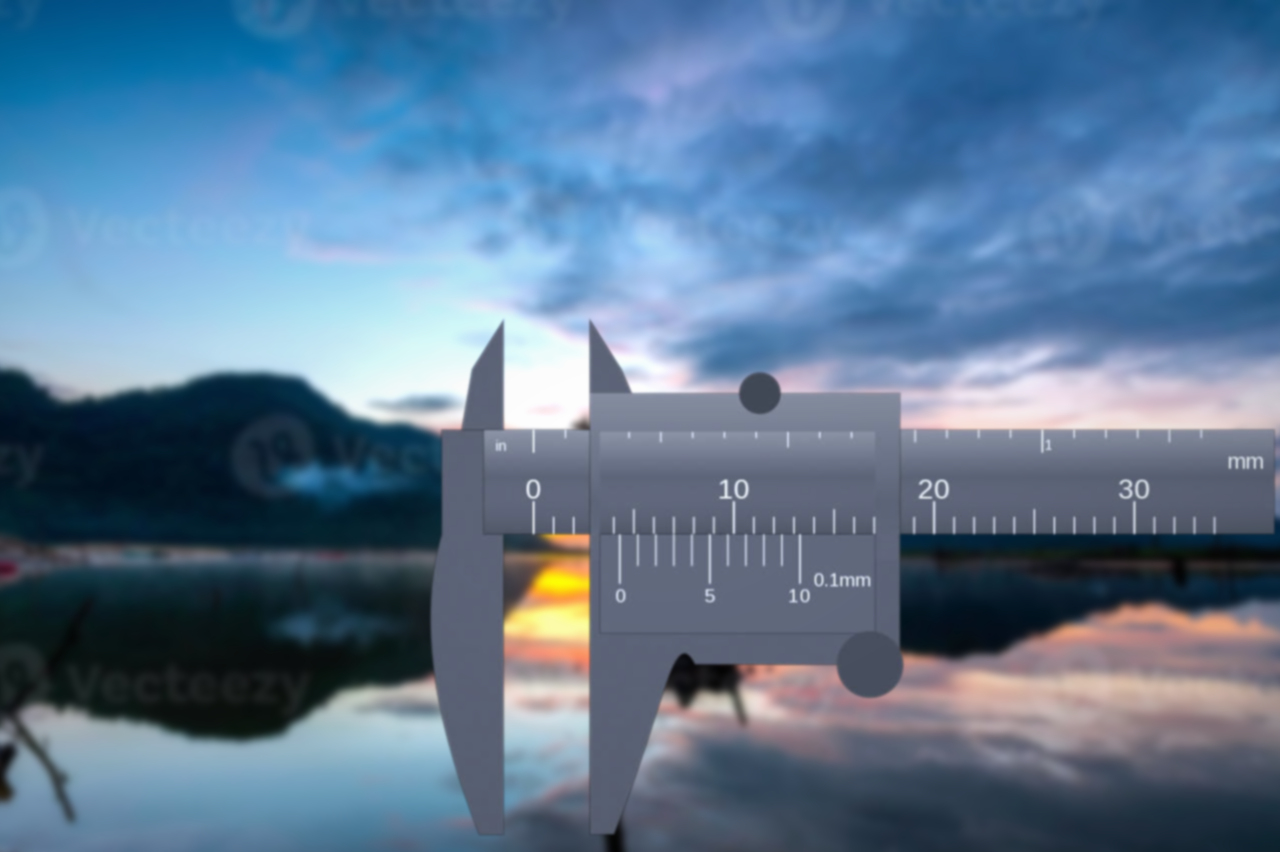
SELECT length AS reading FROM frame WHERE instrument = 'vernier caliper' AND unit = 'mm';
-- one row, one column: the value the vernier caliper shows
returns 4.3 mm
